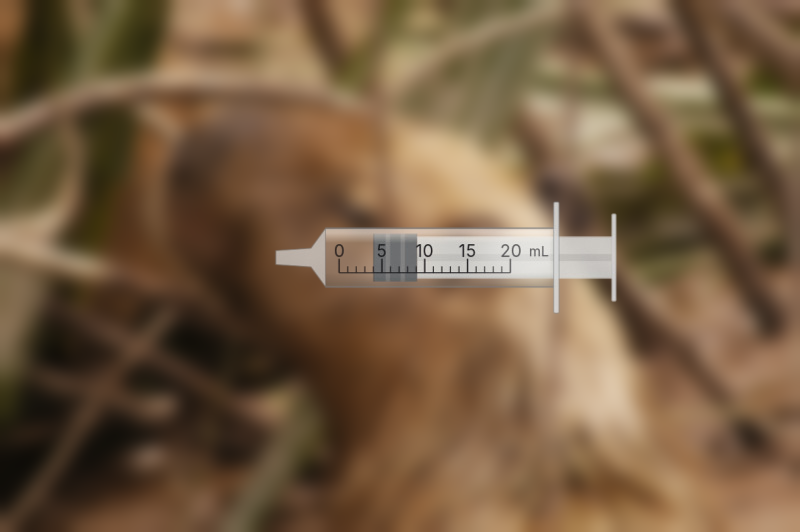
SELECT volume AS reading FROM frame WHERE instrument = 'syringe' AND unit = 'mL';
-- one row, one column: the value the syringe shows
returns 4 mL
